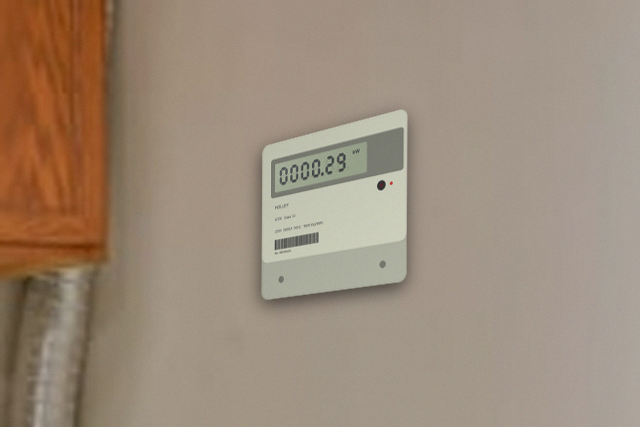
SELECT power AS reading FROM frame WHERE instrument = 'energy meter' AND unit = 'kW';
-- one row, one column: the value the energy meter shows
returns 0.29 kW
